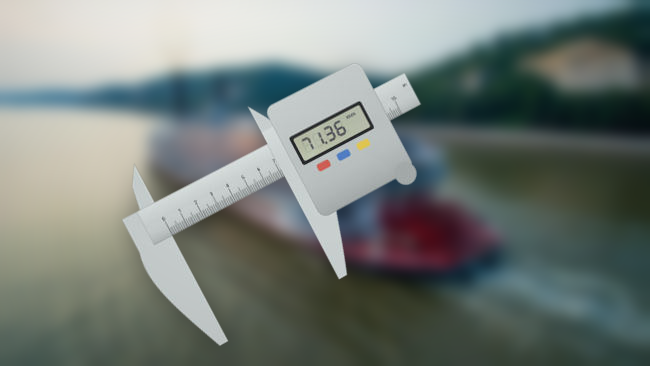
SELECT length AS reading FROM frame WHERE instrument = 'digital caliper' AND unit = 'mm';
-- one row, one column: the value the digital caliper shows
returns 71.36 mm
